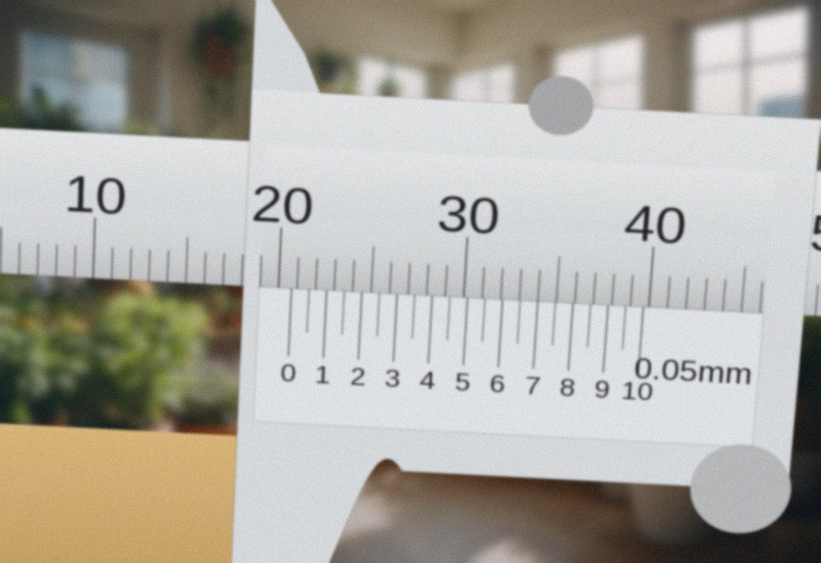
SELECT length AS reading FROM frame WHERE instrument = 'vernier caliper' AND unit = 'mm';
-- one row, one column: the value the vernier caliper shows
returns 20.7 mm
